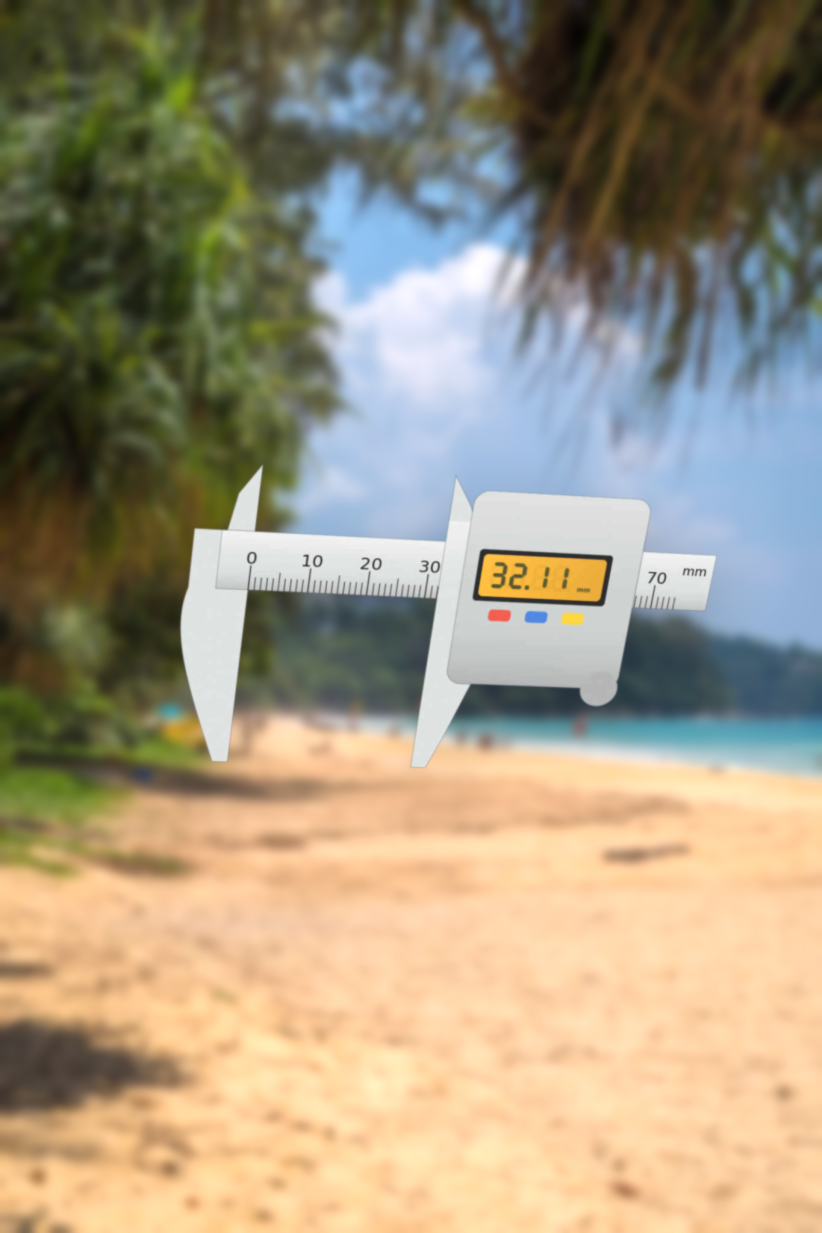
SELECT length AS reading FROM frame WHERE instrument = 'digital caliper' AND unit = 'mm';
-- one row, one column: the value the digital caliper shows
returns 32.11 mm
